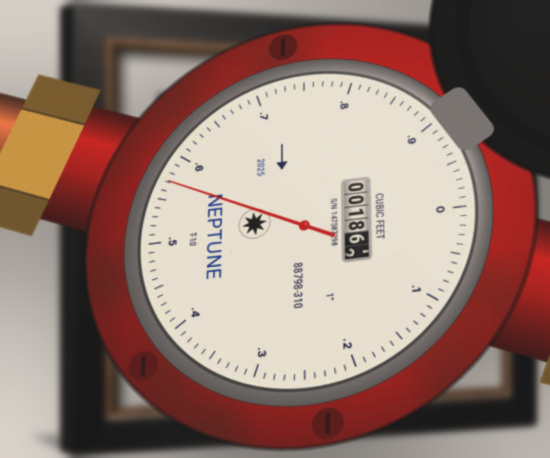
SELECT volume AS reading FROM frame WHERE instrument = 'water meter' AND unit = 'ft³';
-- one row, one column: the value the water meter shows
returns 1861.57 ft³
